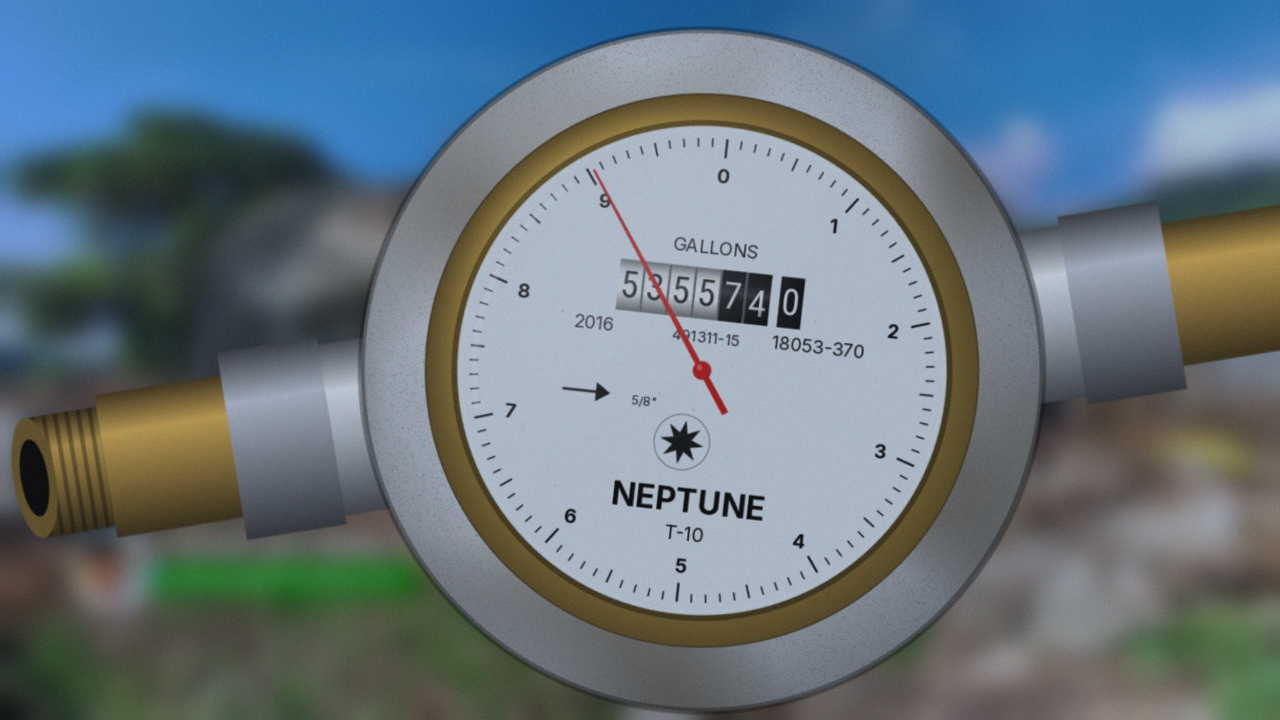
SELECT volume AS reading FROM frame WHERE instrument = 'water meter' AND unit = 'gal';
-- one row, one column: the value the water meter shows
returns 5355739.0 gal
